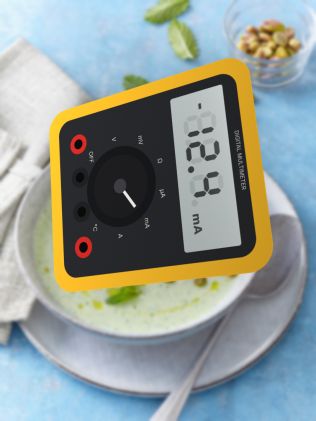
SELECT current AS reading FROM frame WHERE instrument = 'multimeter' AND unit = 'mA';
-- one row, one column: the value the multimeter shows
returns -12.4 mA
